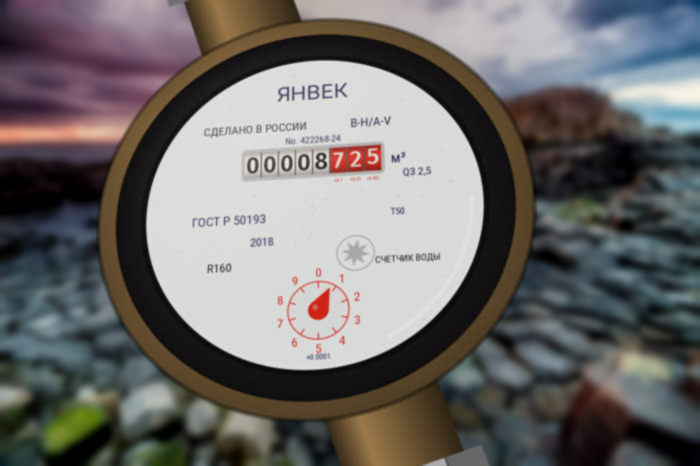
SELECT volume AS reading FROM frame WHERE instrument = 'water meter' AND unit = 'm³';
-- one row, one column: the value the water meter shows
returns 8.7250 m³
